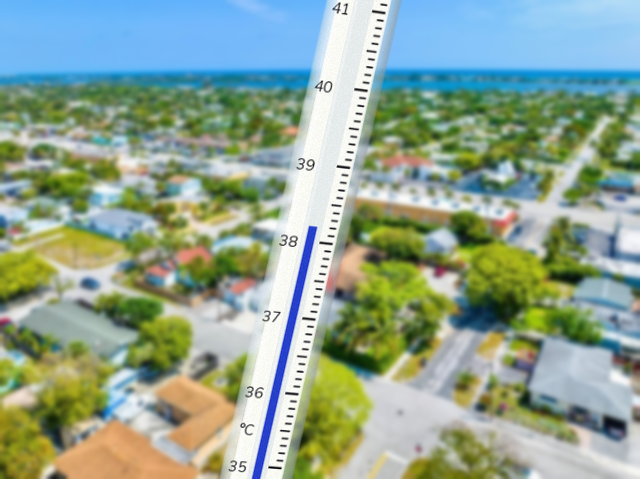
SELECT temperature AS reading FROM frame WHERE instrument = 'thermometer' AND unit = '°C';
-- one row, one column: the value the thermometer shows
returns 38.2 °C
